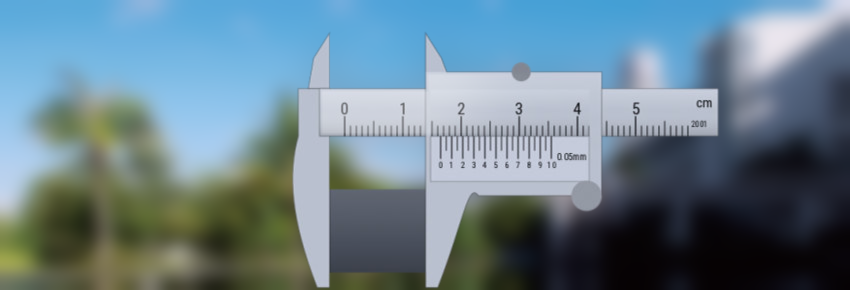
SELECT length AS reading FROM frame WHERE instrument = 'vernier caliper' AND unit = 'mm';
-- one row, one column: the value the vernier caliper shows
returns 16.5 mm
